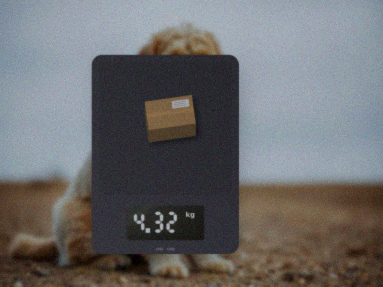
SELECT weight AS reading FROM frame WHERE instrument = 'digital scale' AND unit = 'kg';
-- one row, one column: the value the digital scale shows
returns 4.32 kg
